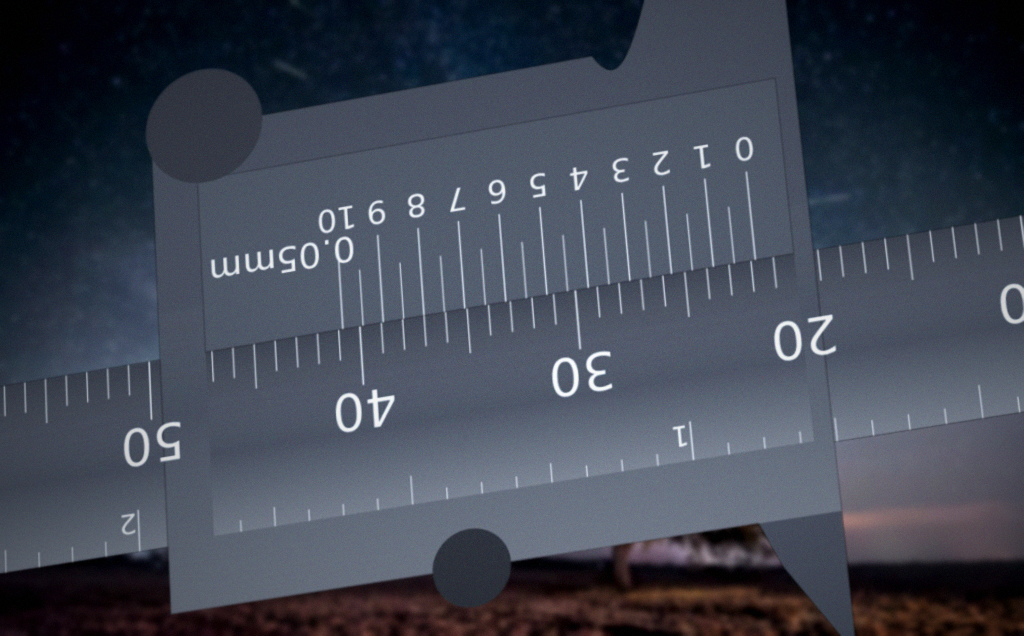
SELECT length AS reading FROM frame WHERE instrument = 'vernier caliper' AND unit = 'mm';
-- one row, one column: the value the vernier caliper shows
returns 21.8 mm
